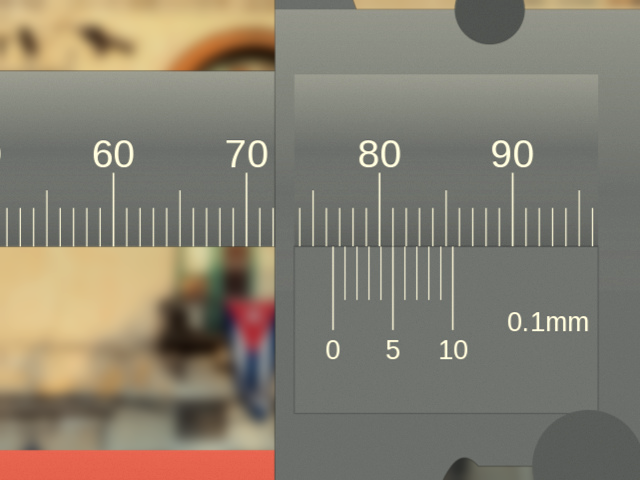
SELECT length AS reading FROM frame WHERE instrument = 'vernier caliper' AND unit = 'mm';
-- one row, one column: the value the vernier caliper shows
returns 76.5 mm
